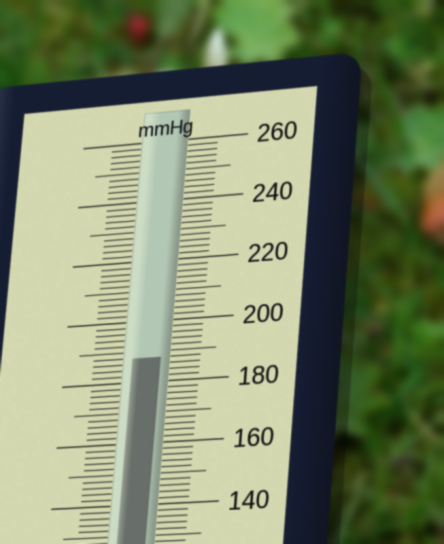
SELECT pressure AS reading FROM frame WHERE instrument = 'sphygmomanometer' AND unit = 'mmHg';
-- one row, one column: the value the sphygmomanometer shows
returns 188 mmHg
